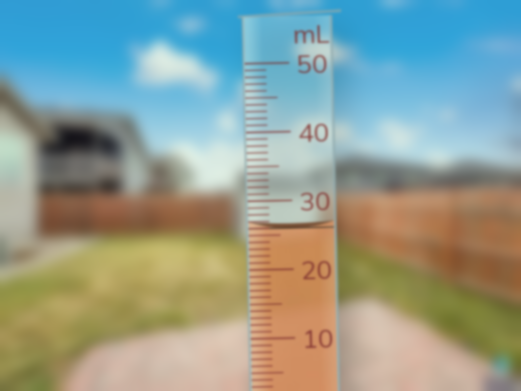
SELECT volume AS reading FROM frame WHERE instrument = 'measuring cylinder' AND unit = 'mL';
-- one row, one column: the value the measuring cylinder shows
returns 26 mL
